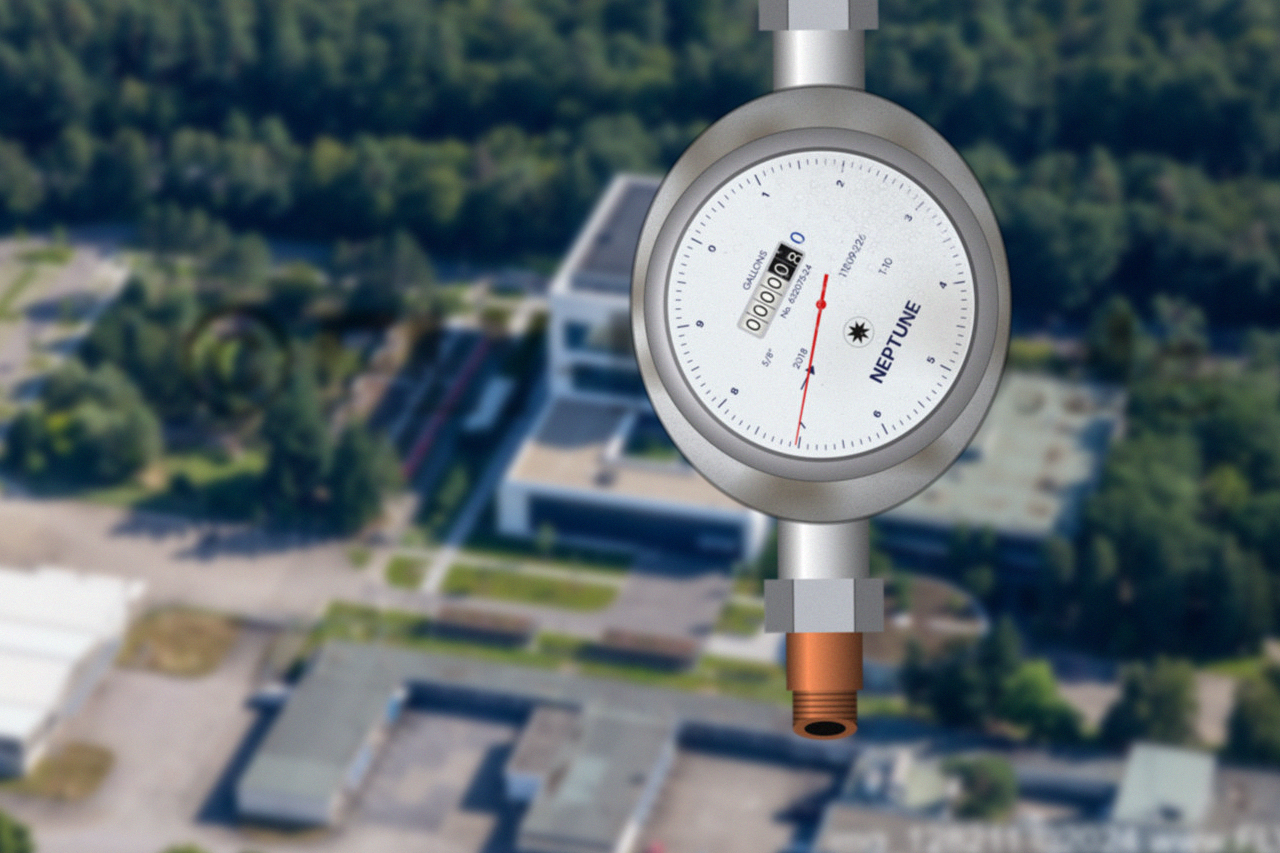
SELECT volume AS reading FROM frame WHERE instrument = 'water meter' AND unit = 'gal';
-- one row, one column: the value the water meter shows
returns 77.0 gal
